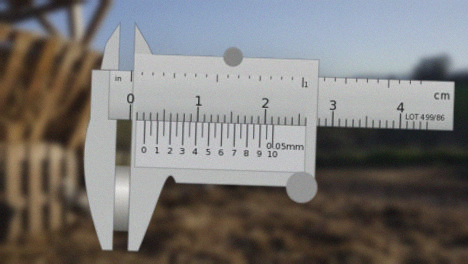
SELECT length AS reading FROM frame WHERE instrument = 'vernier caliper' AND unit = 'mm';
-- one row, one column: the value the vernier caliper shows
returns 2.2 mm
